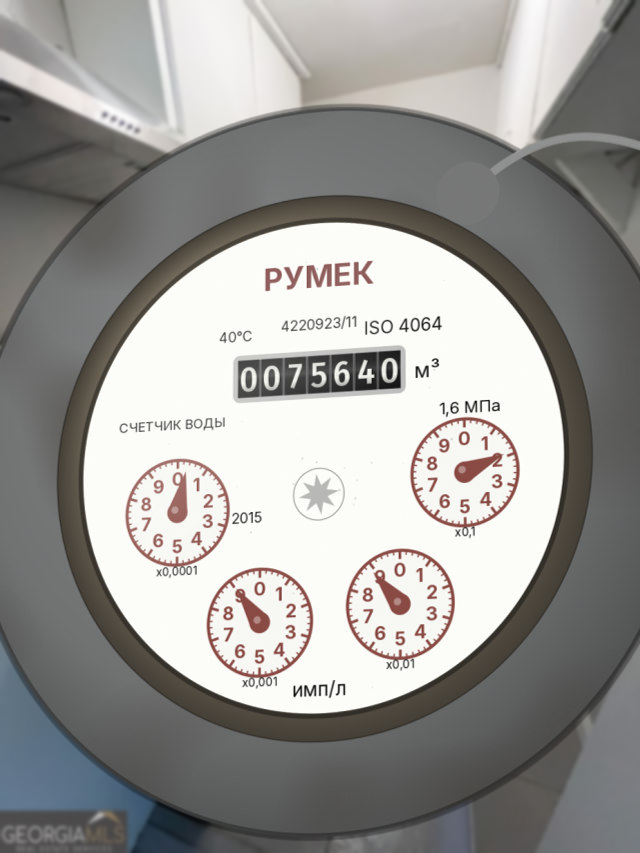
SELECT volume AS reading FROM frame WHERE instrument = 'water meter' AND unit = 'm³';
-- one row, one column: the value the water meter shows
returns 75640.1890 m³
